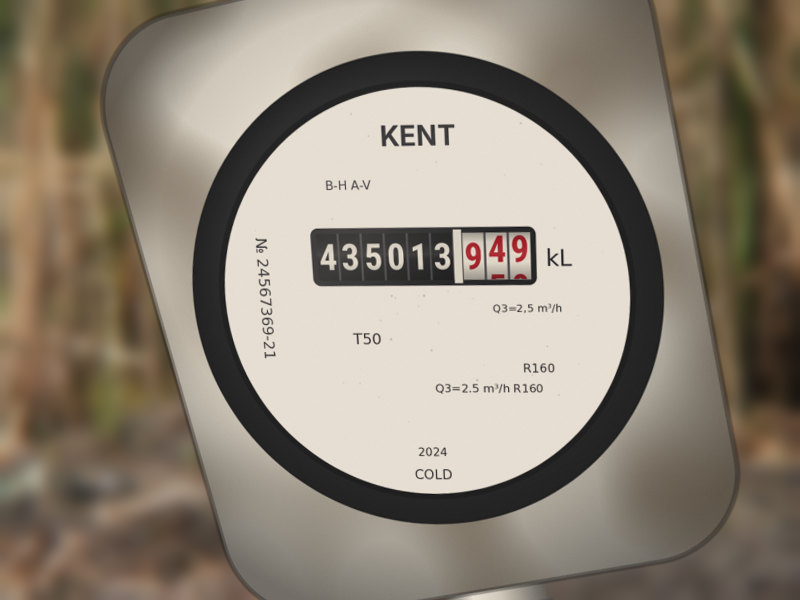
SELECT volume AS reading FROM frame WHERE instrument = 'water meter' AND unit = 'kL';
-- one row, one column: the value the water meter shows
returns 435013.949 kL
